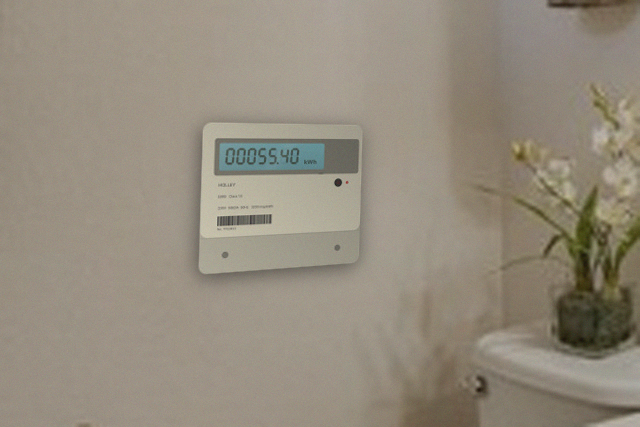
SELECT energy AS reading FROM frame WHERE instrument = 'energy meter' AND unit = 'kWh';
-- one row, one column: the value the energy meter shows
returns 55.40 kWh
